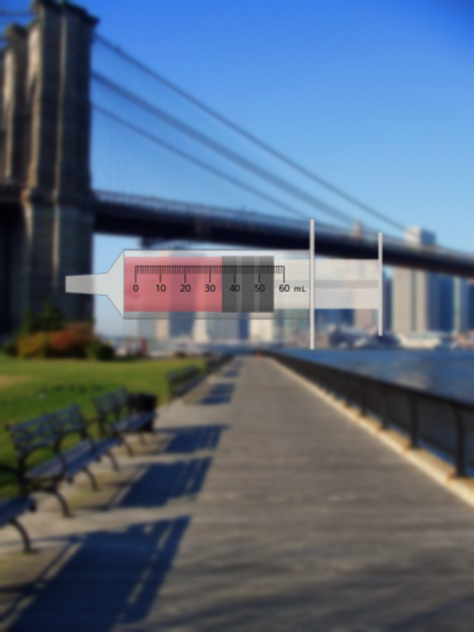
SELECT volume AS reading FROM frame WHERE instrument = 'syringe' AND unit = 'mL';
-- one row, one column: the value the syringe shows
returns 35 mL
